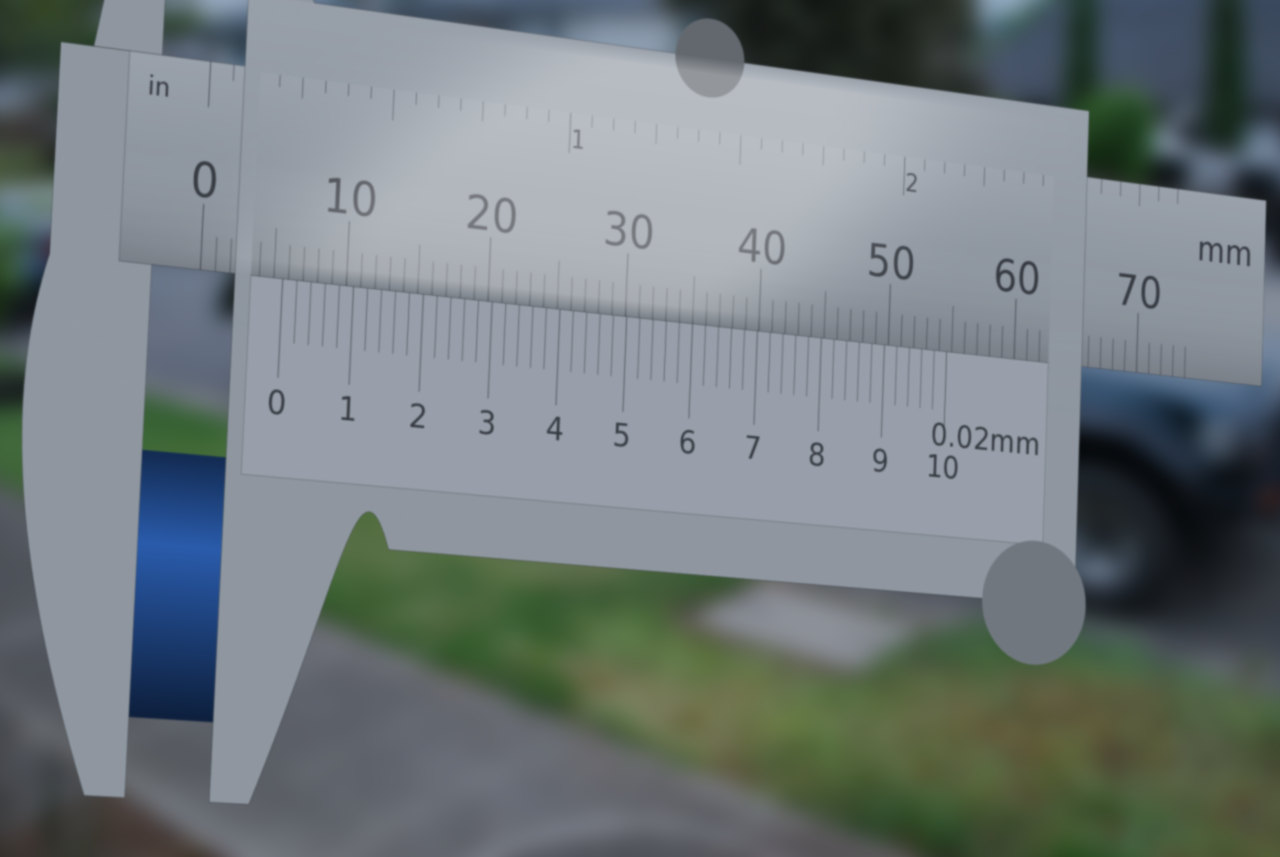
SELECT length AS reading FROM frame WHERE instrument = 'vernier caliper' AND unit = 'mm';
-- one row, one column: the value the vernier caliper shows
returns 5.6 mm
